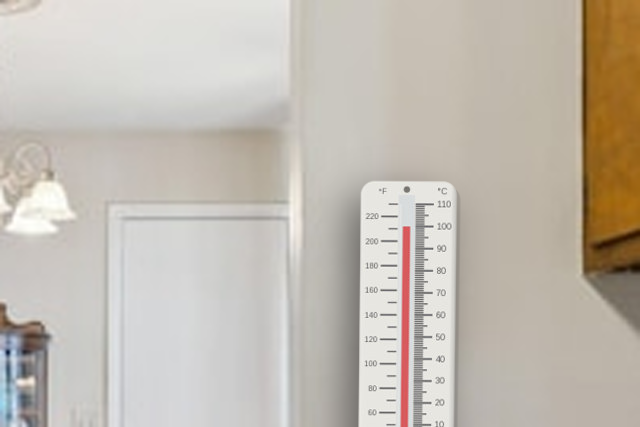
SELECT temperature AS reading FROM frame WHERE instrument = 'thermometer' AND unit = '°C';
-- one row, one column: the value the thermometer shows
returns 100 °C
